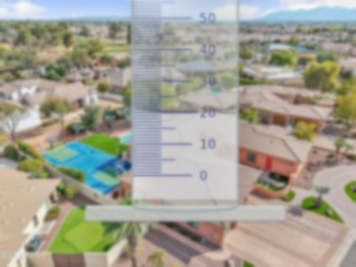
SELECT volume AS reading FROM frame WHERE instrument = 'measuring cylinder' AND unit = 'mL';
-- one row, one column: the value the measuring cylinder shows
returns 20 mL
